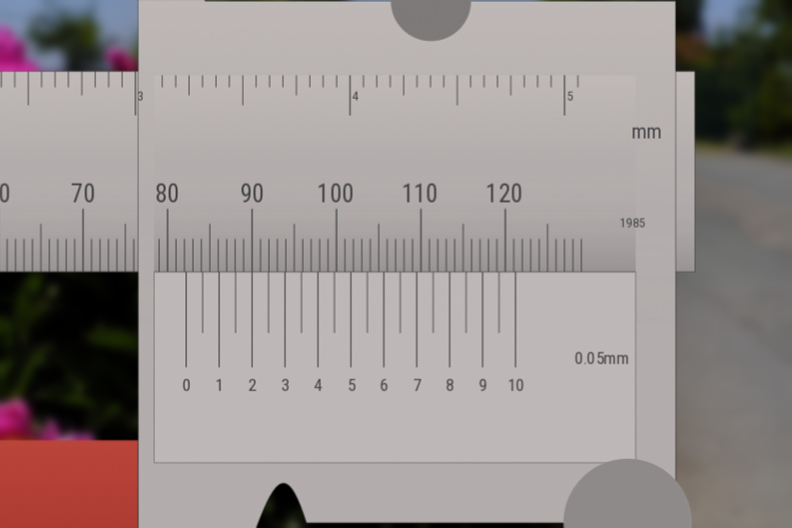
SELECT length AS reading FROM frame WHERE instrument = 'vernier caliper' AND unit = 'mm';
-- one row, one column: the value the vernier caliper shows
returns 82.2 mm
